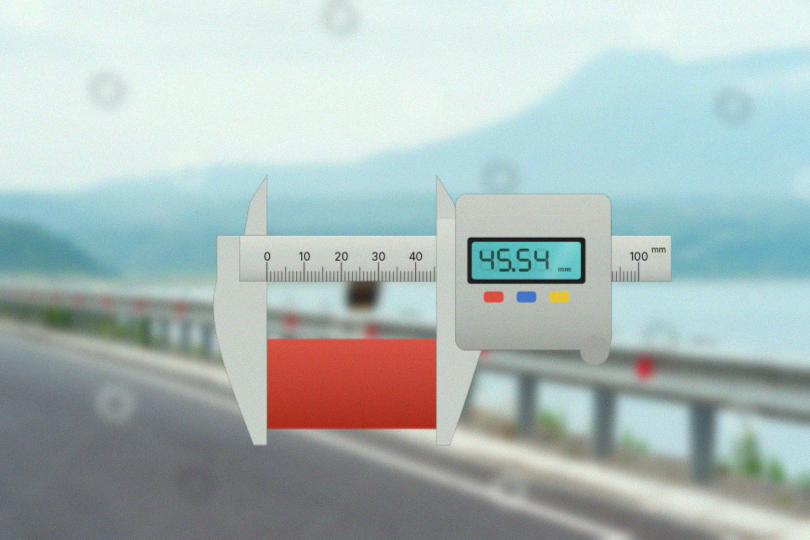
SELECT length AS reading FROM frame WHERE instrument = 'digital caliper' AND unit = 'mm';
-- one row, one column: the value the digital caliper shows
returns 45.54 mm
